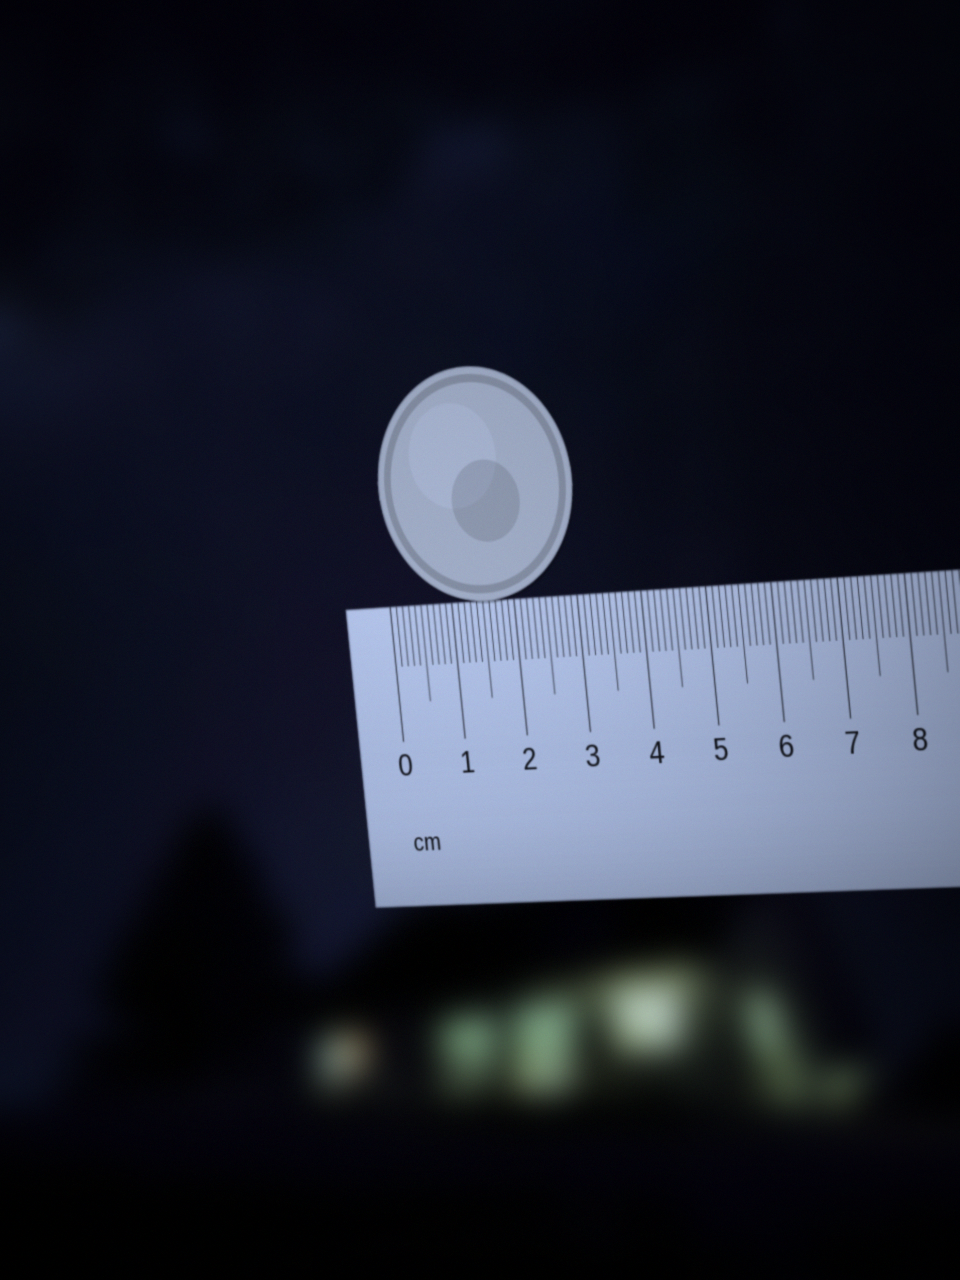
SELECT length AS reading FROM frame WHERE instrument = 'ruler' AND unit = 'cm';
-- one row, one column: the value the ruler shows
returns 3.1 cm
